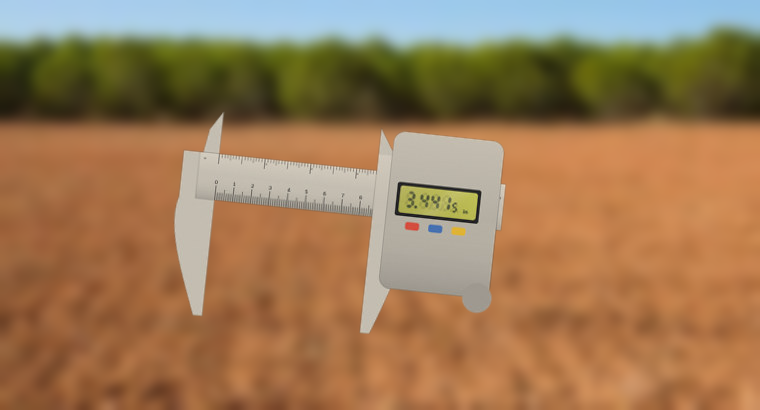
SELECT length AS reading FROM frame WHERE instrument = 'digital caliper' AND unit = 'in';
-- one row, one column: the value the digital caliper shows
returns 3.4415 in
